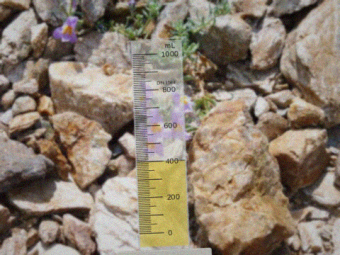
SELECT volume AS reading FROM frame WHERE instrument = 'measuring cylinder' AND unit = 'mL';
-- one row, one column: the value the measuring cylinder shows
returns 400 mL
